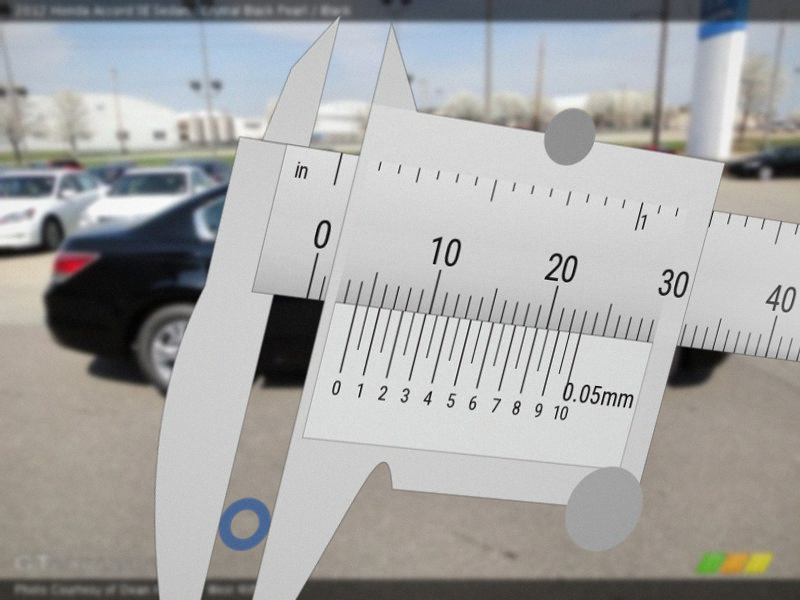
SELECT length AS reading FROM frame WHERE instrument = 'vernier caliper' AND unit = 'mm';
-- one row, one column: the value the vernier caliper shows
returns 4.0 mm
